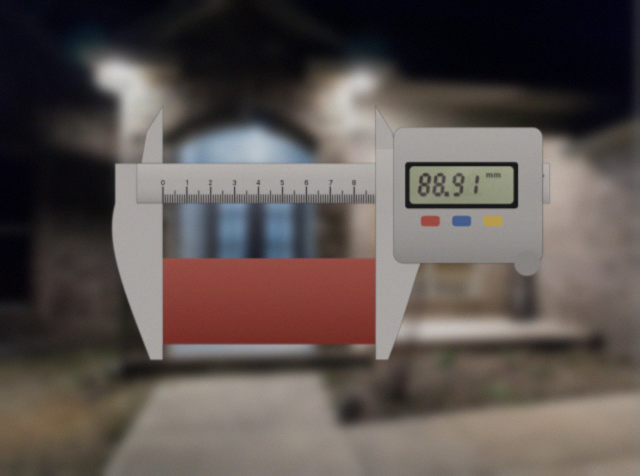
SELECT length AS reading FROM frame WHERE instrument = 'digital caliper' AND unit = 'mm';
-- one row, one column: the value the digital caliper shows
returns 88.91 mm
